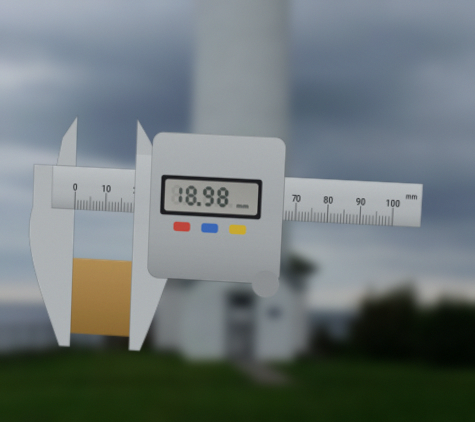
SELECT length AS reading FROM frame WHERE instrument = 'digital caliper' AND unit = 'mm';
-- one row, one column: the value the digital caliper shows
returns 18.98 mm
